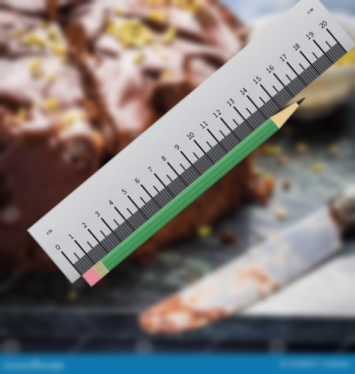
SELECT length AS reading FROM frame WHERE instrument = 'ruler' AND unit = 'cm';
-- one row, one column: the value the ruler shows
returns 16.5 cm
